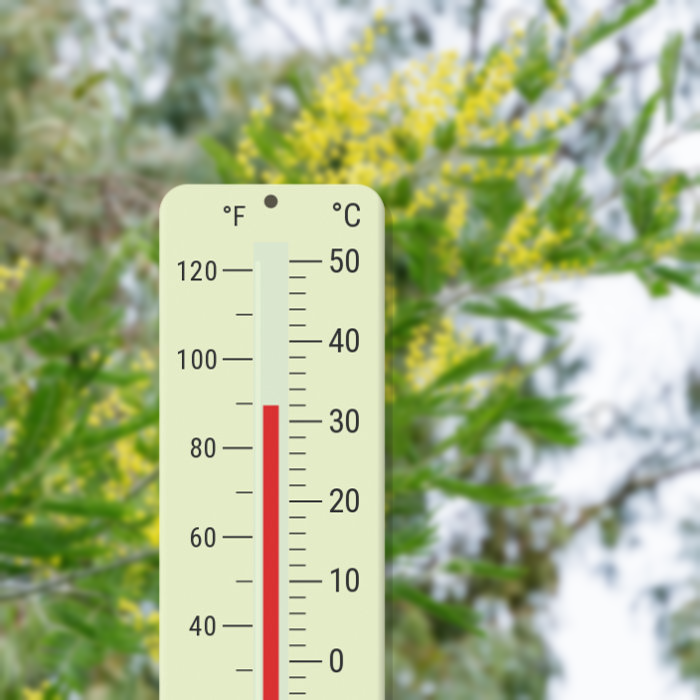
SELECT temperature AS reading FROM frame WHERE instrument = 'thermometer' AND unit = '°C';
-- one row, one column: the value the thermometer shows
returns 32 °C
